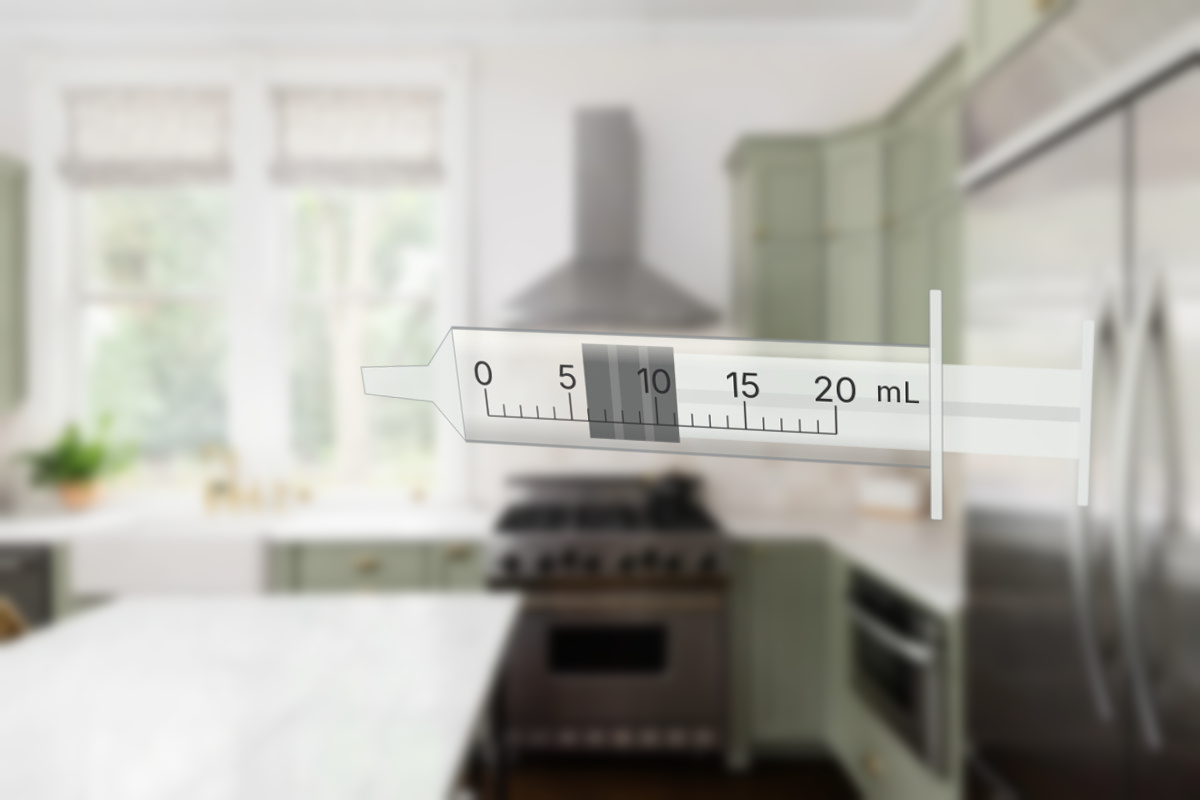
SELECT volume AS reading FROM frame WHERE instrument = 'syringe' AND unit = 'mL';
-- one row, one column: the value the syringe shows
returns 6 mL
